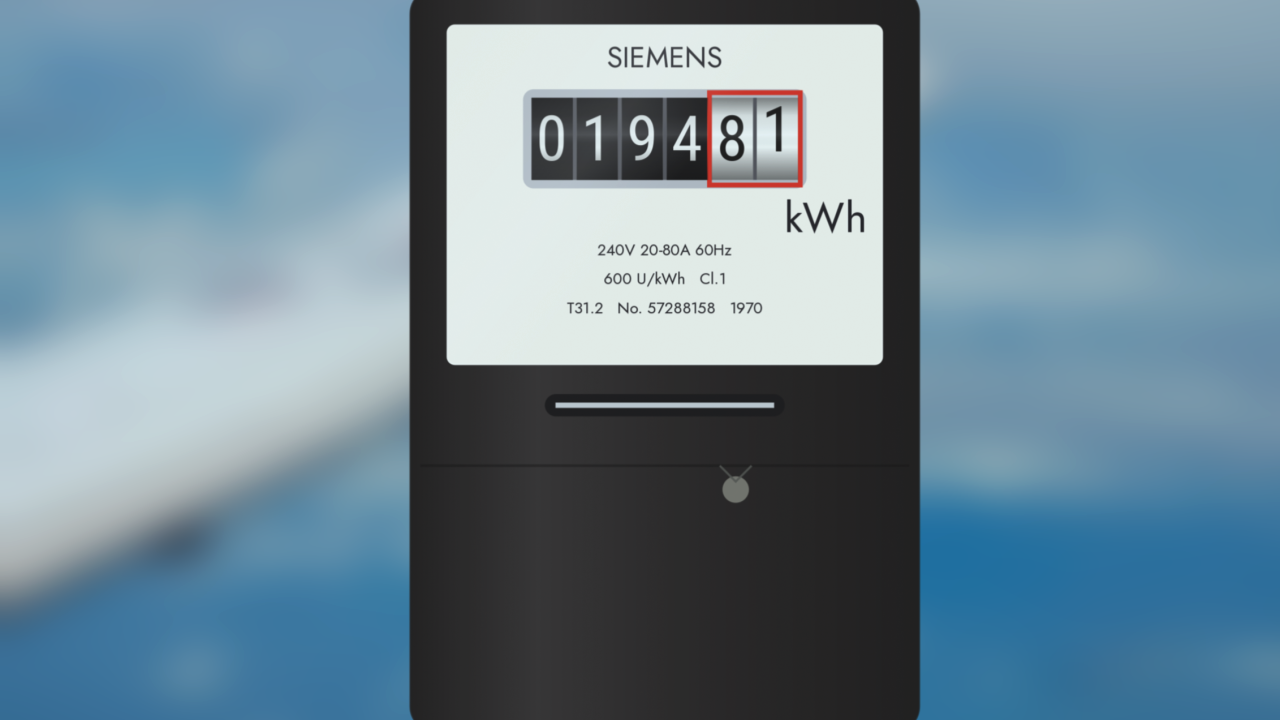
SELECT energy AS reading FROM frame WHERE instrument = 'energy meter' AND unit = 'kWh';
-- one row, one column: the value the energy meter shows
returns 194.81 kWh
